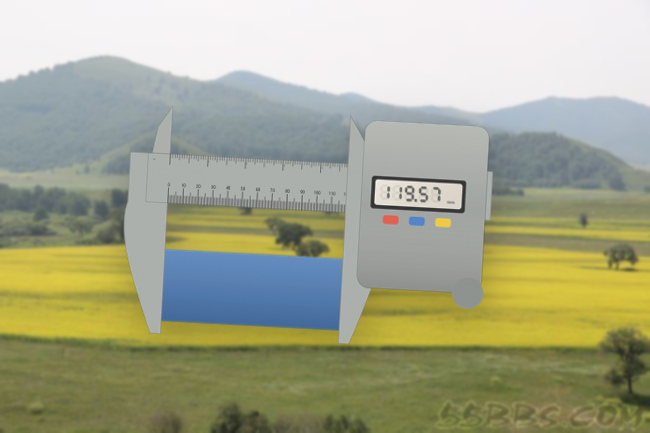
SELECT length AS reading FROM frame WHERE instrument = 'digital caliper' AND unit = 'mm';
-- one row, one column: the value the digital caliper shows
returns 119.57 mm
